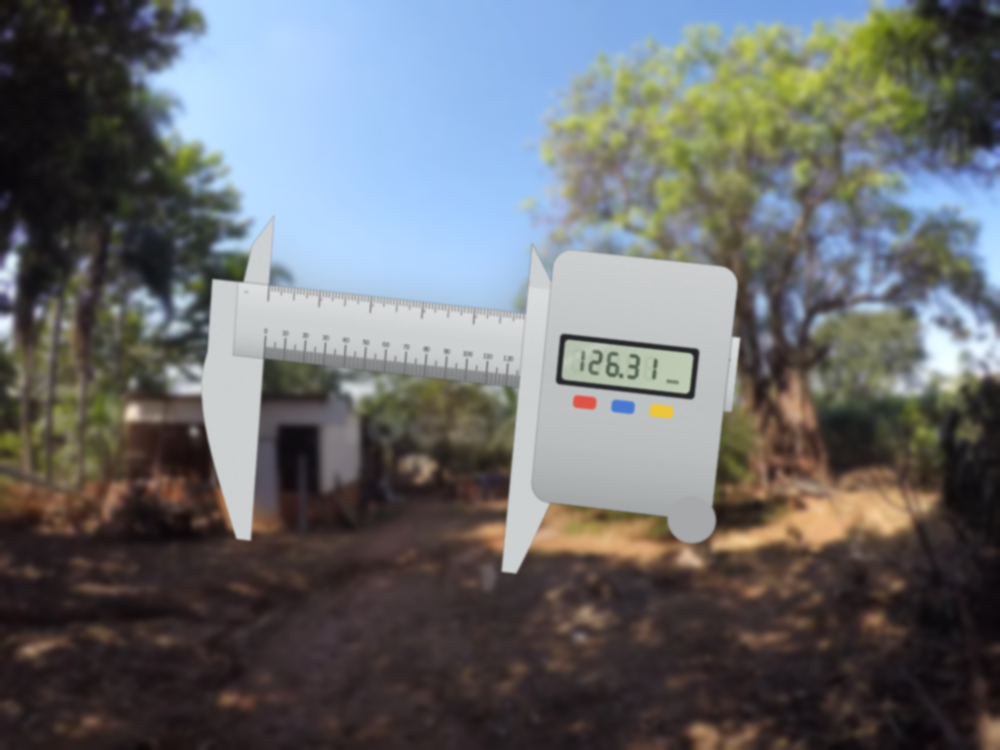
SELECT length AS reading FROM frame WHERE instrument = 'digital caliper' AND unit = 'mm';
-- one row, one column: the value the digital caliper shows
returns 126.31 mm
